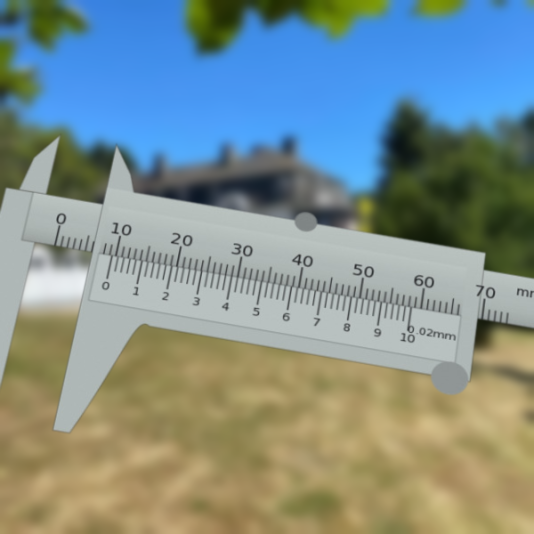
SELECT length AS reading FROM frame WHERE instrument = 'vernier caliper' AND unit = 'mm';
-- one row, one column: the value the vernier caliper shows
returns 9.4 mm
